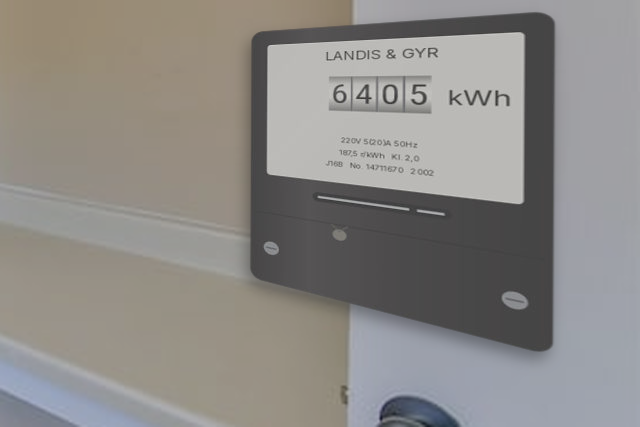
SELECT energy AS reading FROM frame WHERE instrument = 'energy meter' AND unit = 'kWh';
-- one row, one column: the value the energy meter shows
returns 6405 kWh
